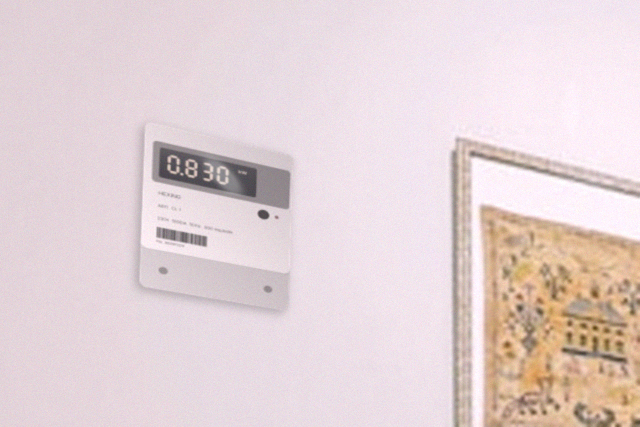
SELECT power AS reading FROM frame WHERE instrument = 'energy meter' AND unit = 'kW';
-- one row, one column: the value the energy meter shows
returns 0.830 kW
